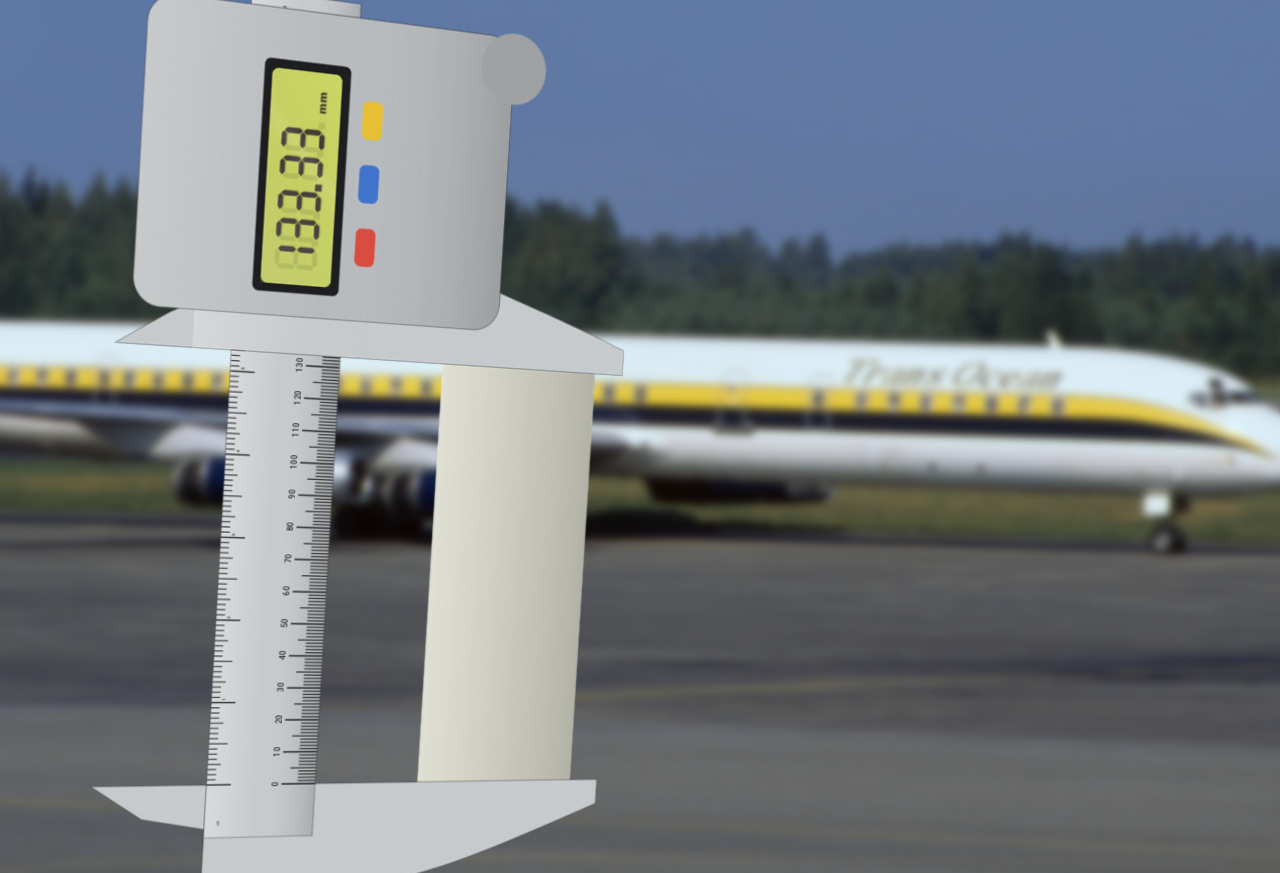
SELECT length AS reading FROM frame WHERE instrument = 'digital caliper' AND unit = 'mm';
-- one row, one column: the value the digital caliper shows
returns 133.33 mm
